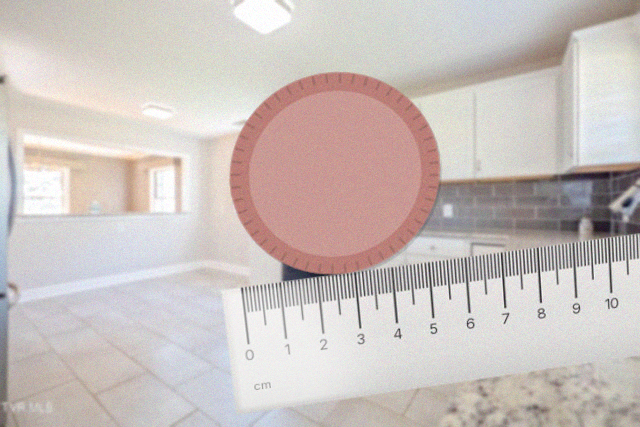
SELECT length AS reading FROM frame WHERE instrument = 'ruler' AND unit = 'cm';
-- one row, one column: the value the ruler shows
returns 5.5 cm
